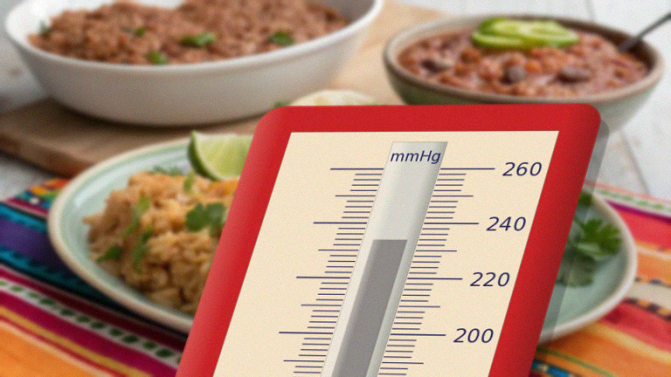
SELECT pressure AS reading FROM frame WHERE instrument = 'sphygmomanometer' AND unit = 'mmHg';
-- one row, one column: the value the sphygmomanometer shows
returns 234 mmHg
